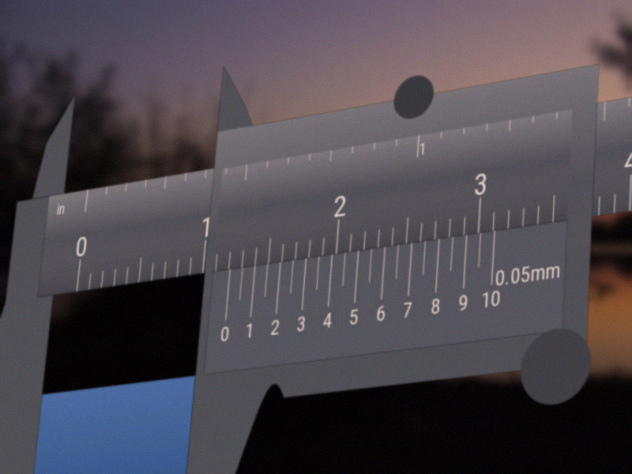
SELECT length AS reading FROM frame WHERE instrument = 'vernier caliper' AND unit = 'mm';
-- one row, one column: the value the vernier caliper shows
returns 12.1 mm
